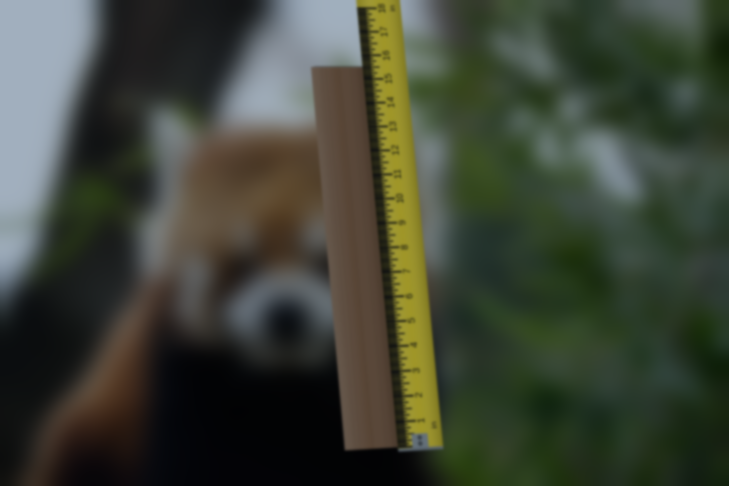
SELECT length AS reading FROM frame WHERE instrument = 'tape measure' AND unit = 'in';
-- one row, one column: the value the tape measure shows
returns 15.5 in
